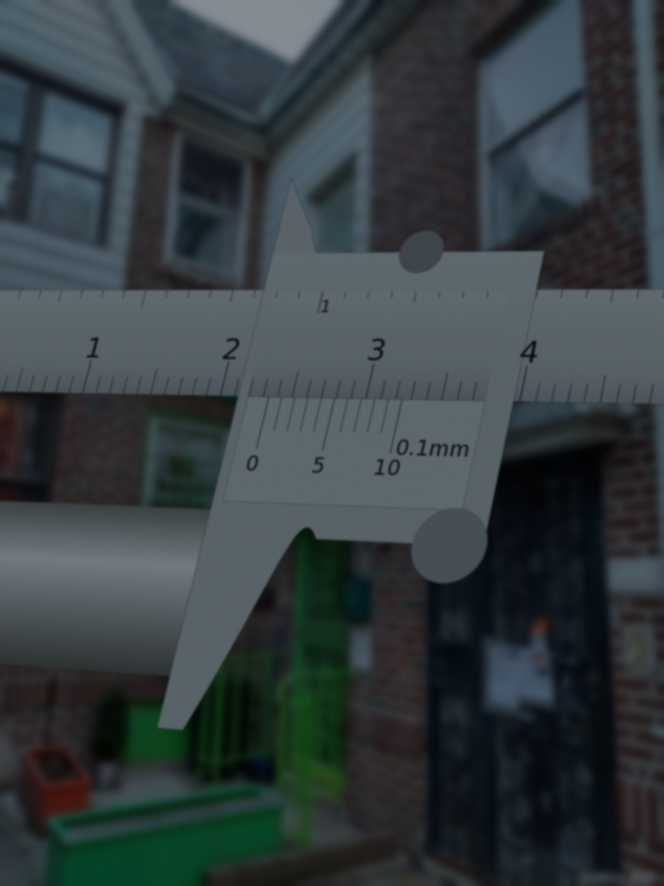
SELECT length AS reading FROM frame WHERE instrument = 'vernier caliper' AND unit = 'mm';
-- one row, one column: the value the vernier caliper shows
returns 23.4 mm
